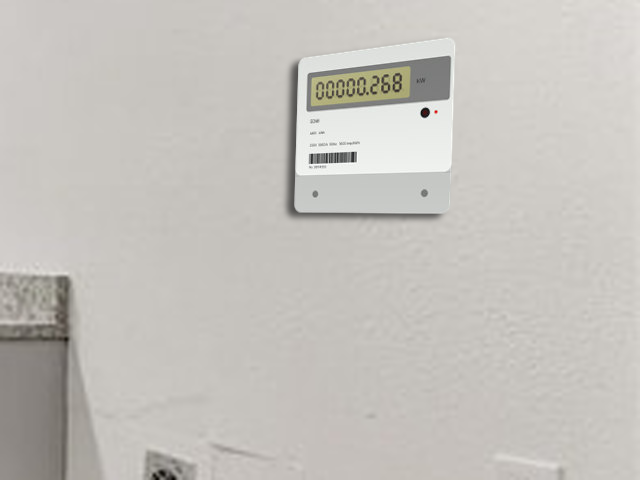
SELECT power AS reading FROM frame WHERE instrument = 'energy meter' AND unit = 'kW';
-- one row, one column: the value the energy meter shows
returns 0.268 kW
